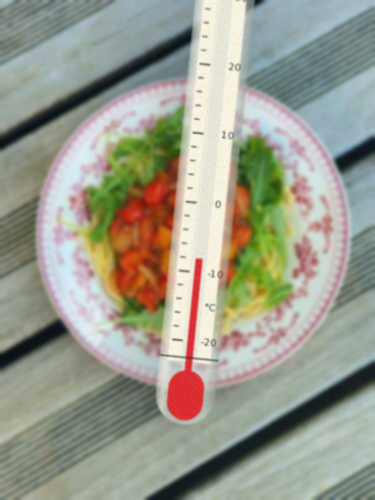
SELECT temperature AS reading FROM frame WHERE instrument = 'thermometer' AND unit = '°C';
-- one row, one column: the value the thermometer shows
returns -8 °C
